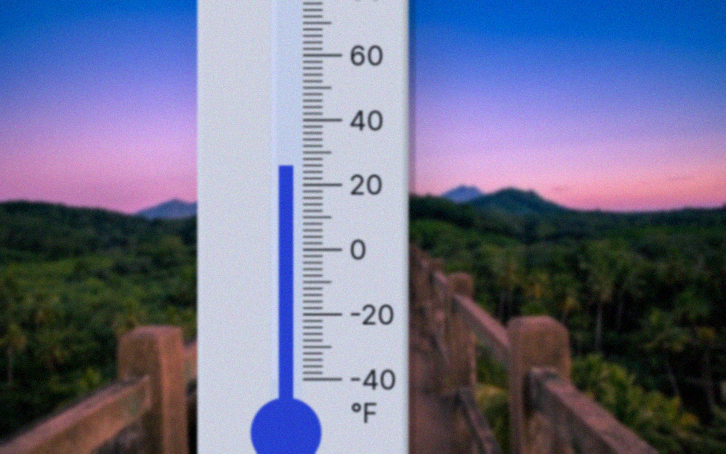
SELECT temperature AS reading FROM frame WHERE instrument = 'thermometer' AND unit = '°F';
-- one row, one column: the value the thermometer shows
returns 26 °F
